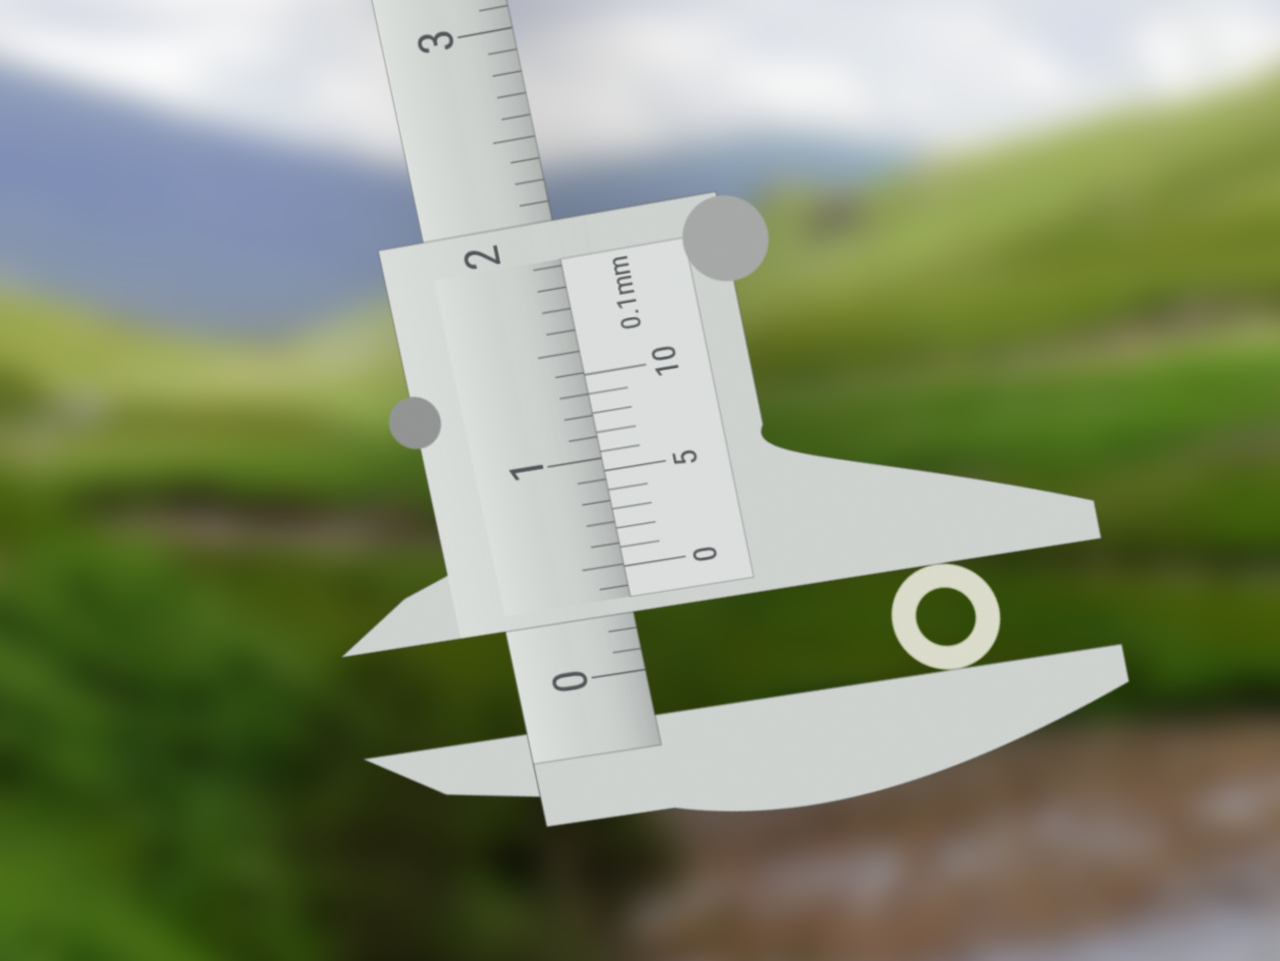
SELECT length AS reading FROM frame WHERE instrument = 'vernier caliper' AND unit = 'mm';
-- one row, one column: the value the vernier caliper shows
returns 4.9 mm
